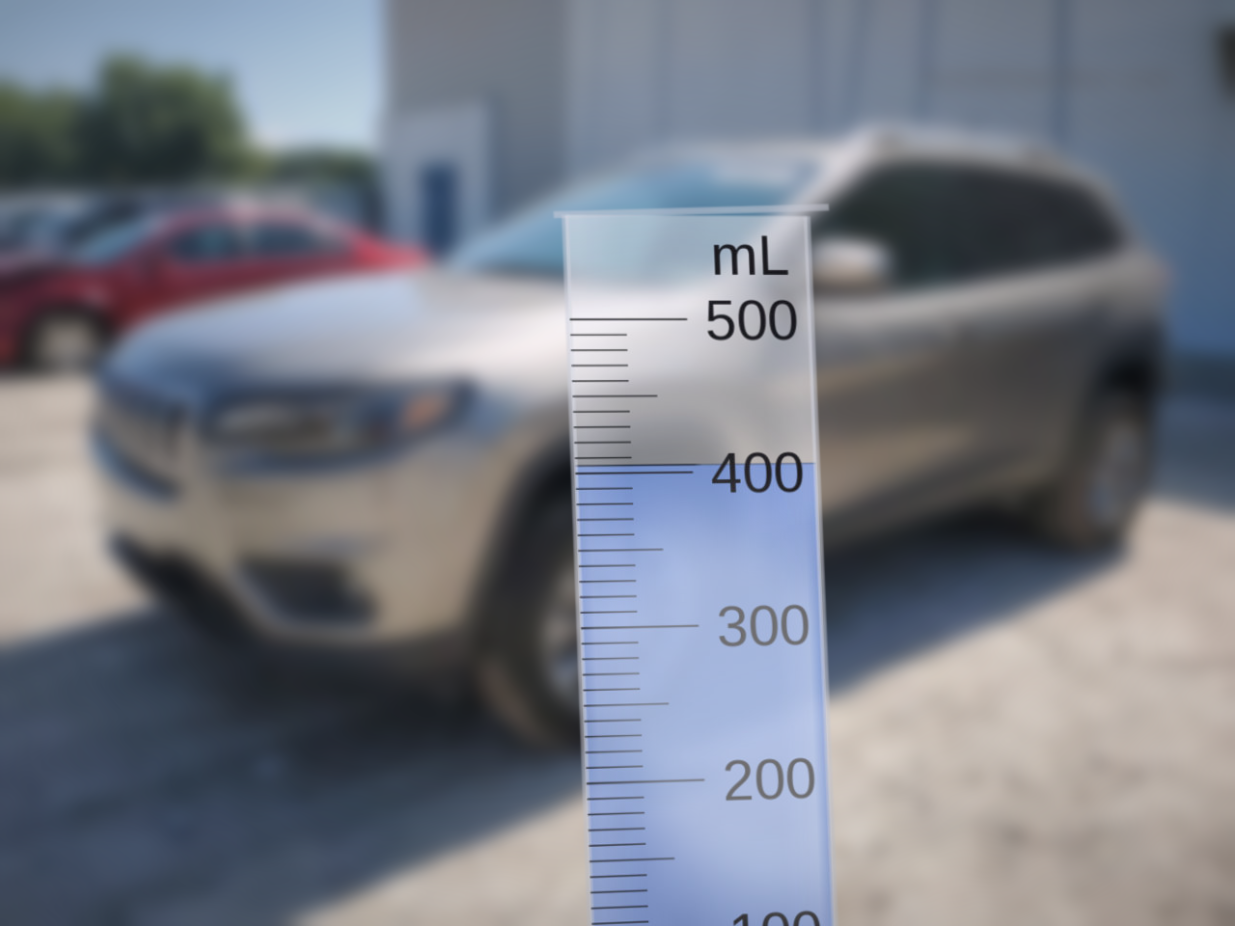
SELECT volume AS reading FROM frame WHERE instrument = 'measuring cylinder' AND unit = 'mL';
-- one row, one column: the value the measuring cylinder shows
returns 405 mL
